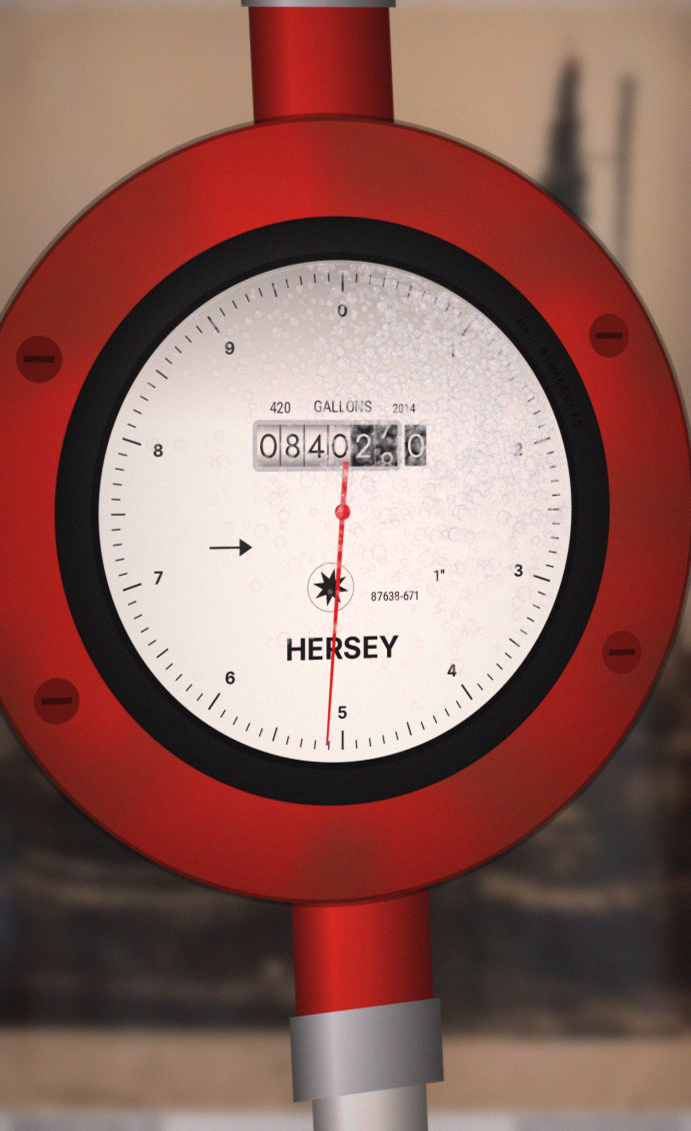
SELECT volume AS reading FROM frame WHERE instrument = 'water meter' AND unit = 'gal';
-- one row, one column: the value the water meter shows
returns 840275.1 gal
